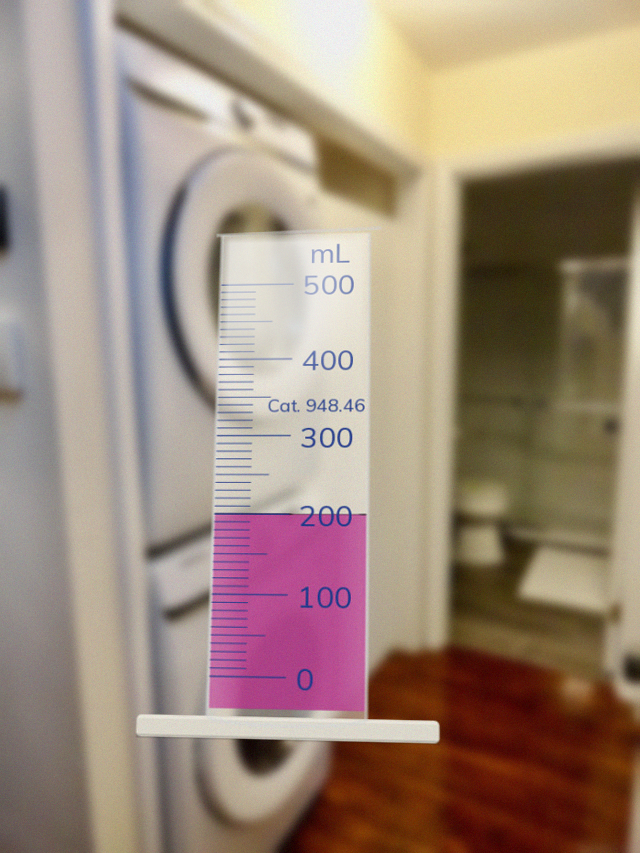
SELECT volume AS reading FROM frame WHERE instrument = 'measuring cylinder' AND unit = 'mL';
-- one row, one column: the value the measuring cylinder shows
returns 200 mL
